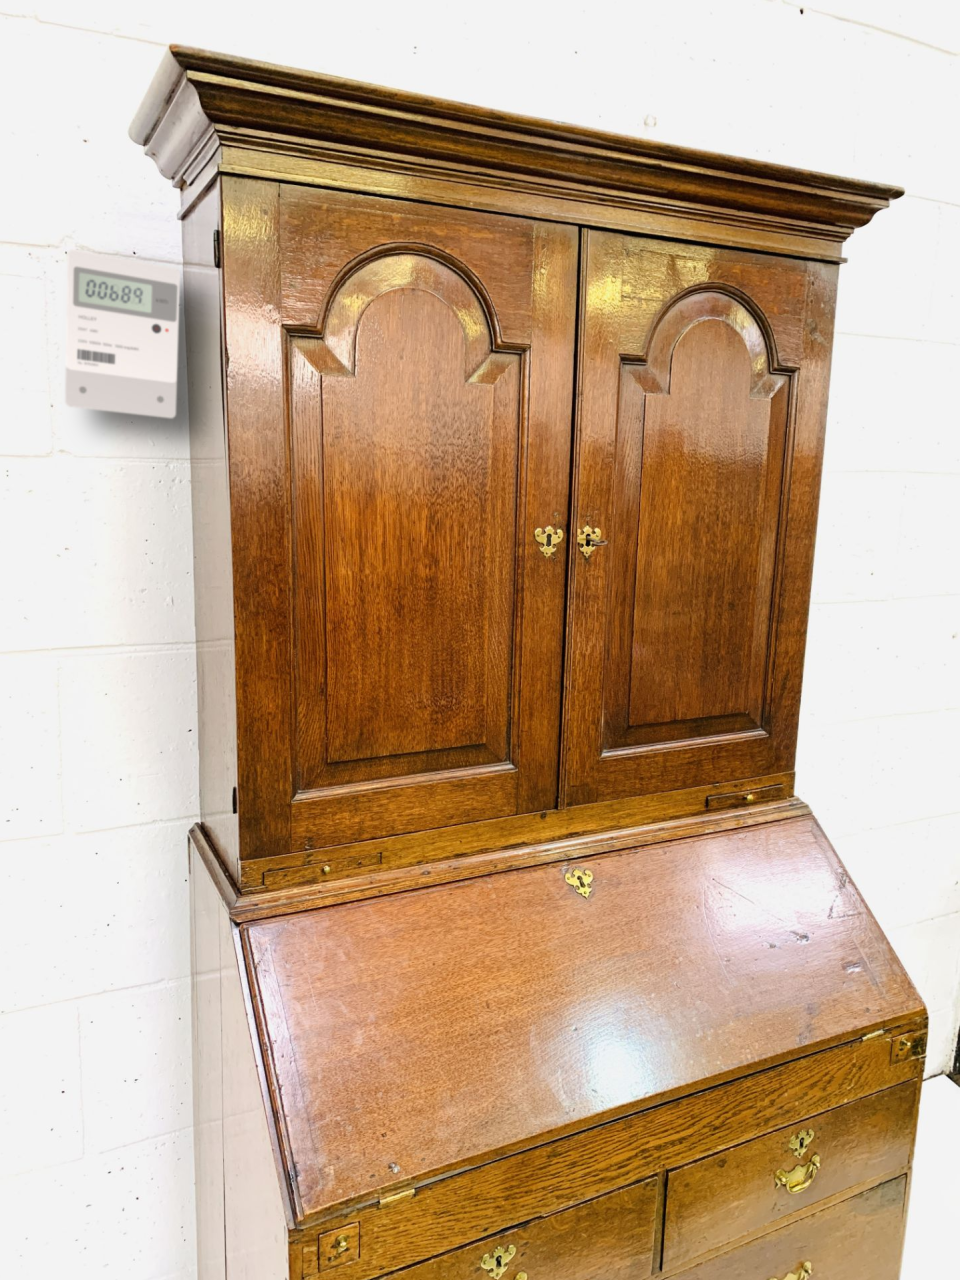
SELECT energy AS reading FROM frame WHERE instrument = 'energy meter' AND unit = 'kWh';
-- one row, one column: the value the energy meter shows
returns 689 kWh
